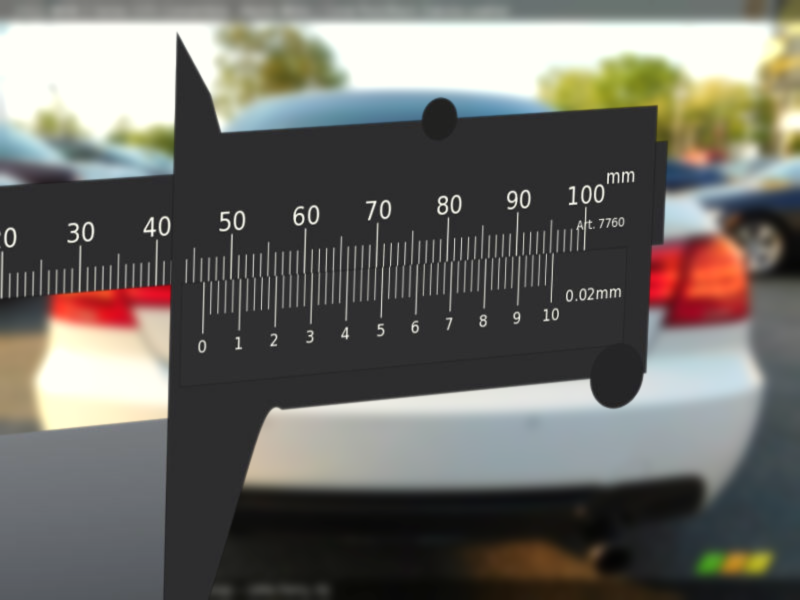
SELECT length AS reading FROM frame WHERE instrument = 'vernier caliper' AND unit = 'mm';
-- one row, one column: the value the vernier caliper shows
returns 46.4 mm
